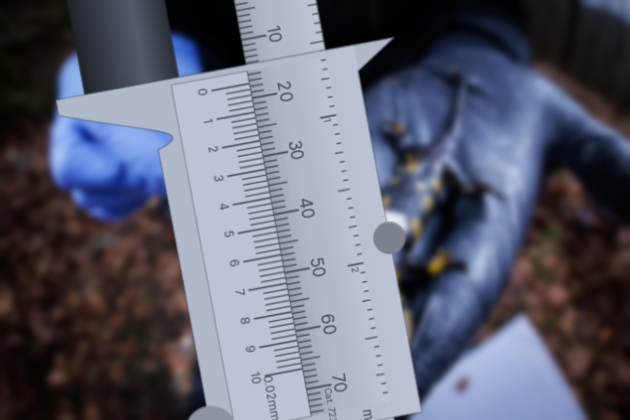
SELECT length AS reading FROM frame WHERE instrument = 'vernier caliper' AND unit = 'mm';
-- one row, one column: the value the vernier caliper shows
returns 17.5 mm
